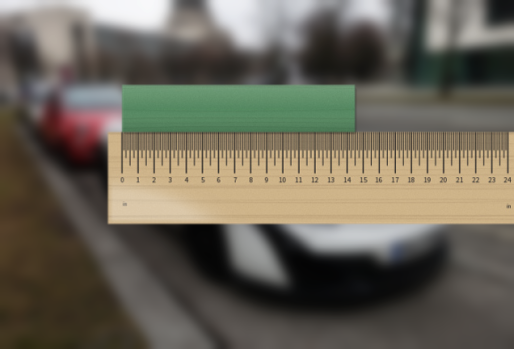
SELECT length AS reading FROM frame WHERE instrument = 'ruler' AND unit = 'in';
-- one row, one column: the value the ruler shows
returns 14.5 in
